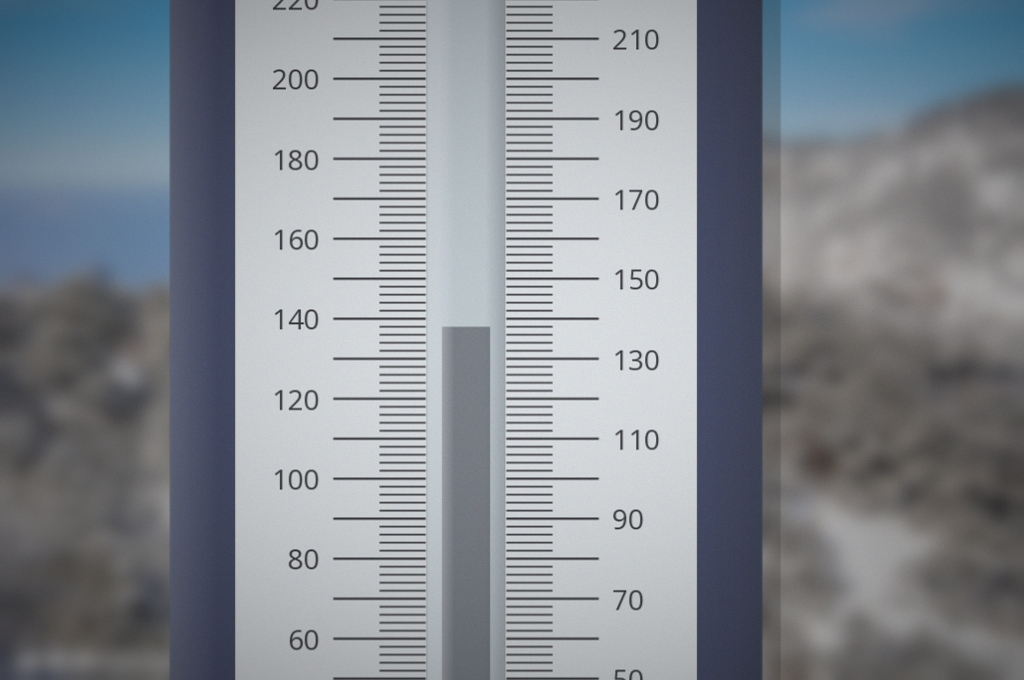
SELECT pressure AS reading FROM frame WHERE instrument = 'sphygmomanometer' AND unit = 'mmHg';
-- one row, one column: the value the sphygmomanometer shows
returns 138 mmHg
